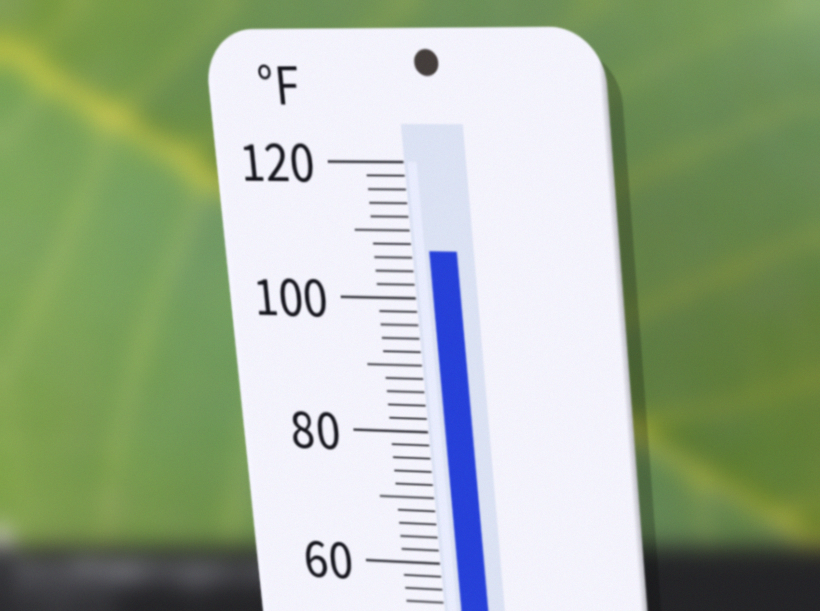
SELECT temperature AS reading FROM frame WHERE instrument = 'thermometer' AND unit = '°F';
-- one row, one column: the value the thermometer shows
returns 107 °F
